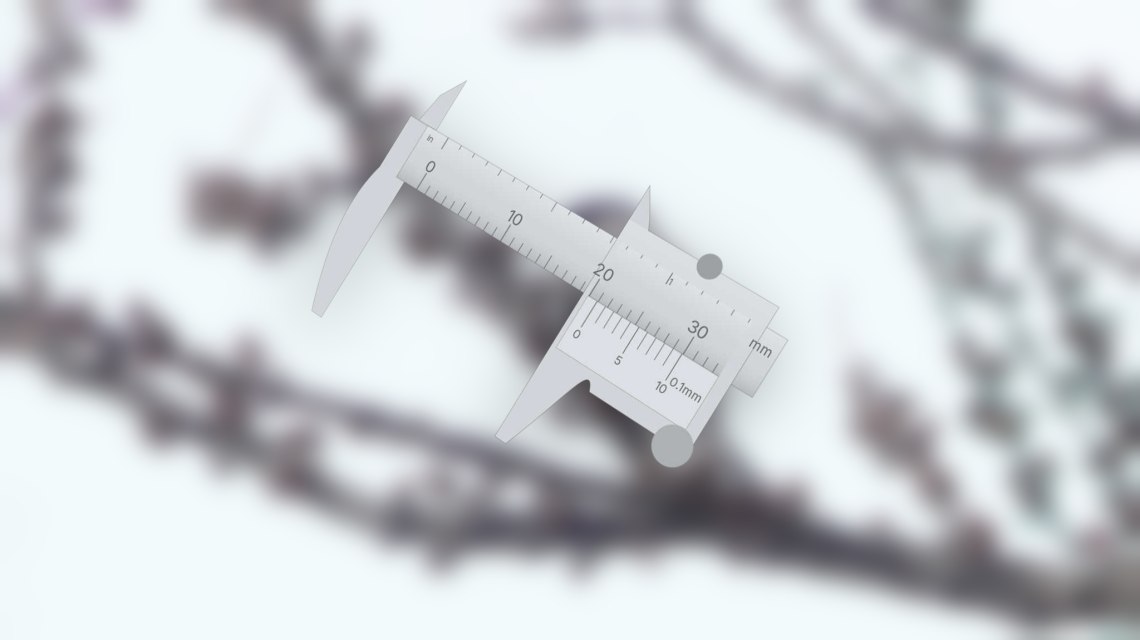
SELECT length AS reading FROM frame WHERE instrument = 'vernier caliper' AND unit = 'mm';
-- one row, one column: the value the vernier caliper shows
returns 20.9 mm
